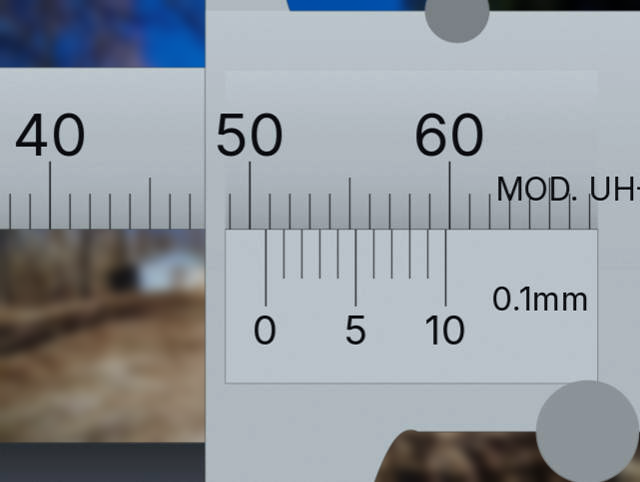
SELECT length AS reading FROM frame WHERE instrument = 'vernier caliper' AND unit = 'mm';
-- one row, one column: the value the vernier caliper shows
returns 50.8 mm
